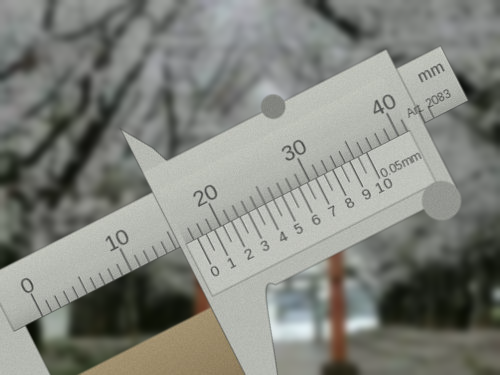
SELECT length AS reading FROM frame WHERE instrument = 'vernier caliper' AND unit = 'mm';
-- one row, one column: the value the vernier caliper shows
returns 17.4 mm
